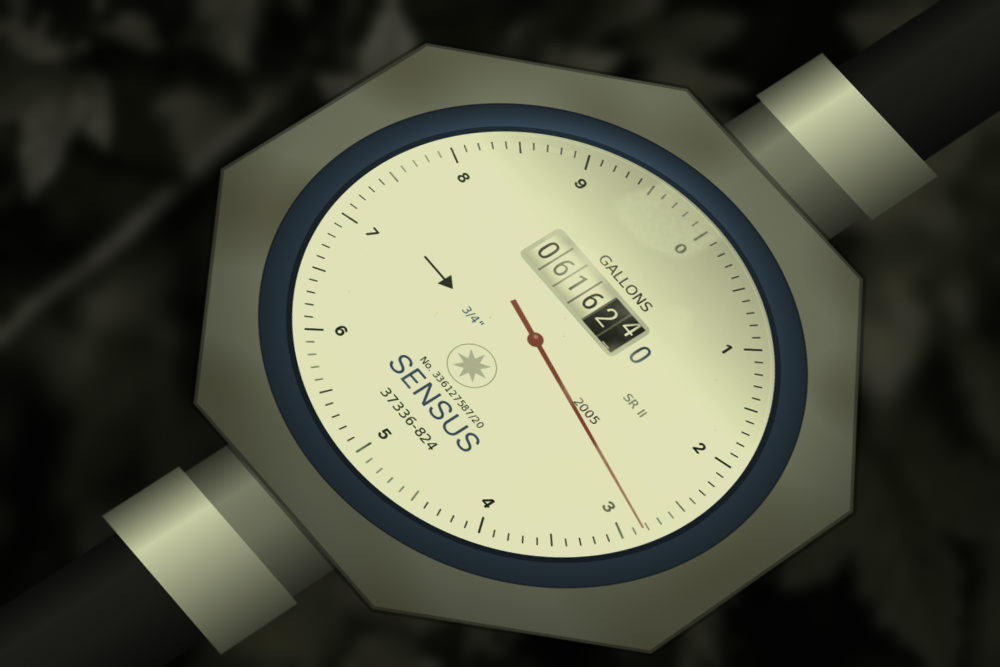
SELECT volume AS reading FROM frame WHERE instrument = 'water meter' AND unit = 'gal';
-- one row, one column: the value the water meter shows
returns 616242.8 gal
